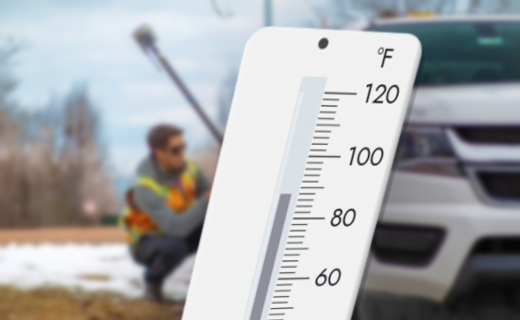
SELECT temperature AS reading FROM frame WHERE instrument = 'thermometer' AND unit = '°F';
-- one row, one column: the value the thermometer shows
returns 88 °F
